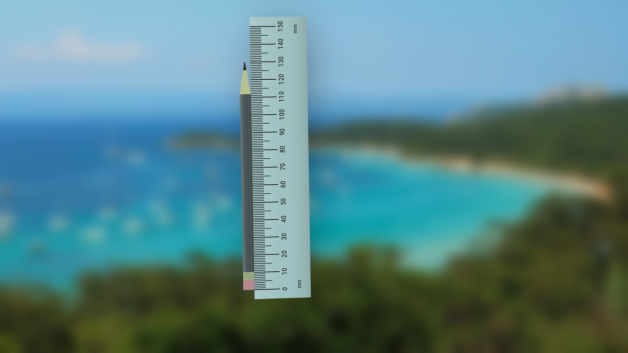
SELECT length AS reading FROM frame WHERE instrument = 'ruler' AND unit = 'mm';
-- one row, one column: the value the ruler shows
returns 130 mm
